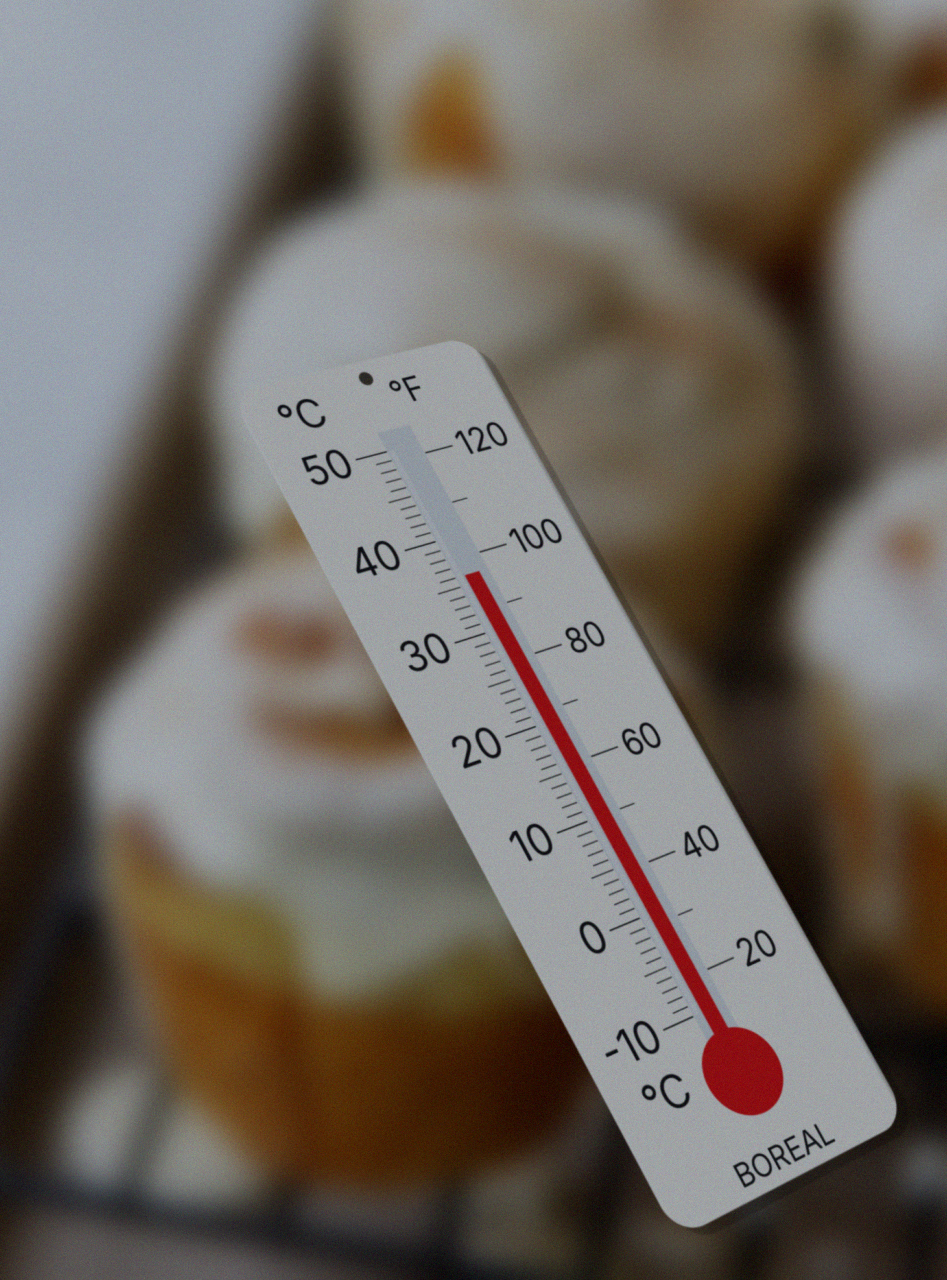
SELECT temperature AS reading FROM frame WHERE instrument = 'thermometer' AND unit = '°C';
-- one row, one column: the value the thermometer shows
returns 36 °C
